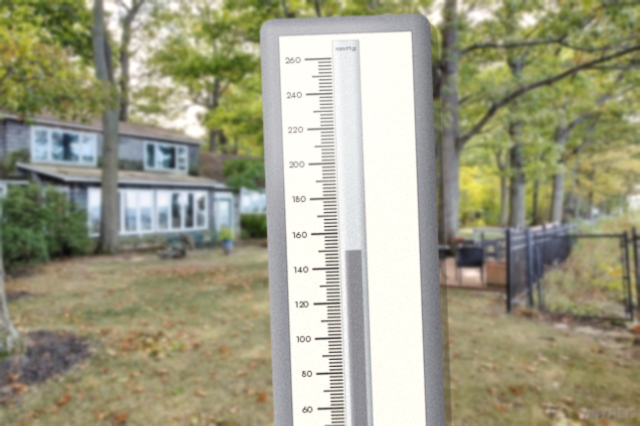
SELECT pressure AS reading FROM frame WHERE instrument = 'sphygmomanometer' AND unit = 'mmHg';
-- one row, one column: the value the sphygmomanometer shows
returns 150 mmHg
